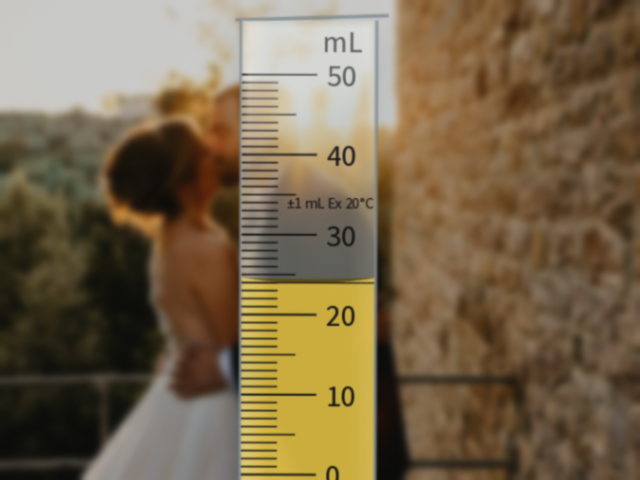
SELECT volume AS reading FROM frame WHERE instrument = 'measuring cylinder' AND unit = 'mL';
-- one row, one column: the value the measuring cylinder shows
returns 24 mL
